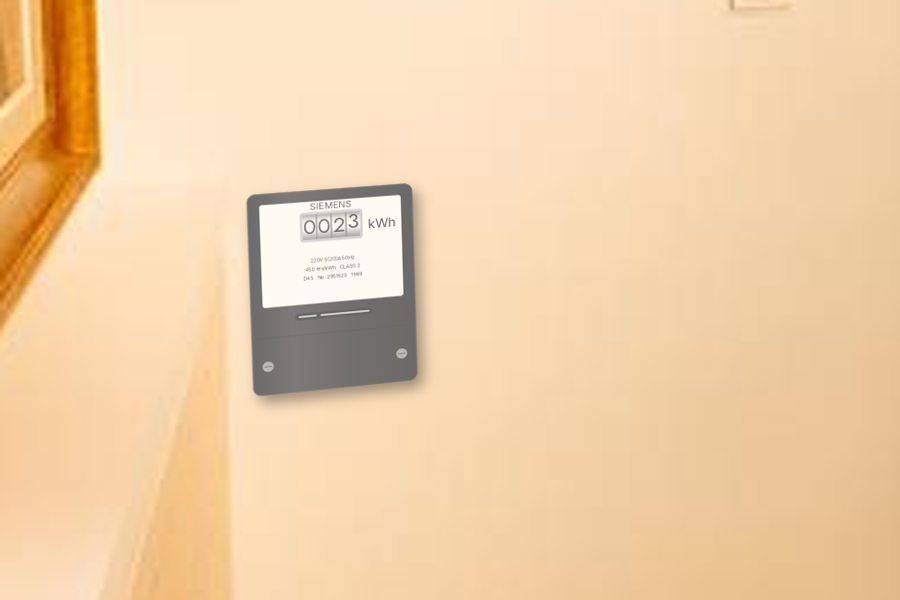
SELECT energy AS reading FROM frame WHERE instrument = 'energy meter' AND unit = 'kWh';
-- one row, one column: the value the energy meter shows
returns 23 kWh
